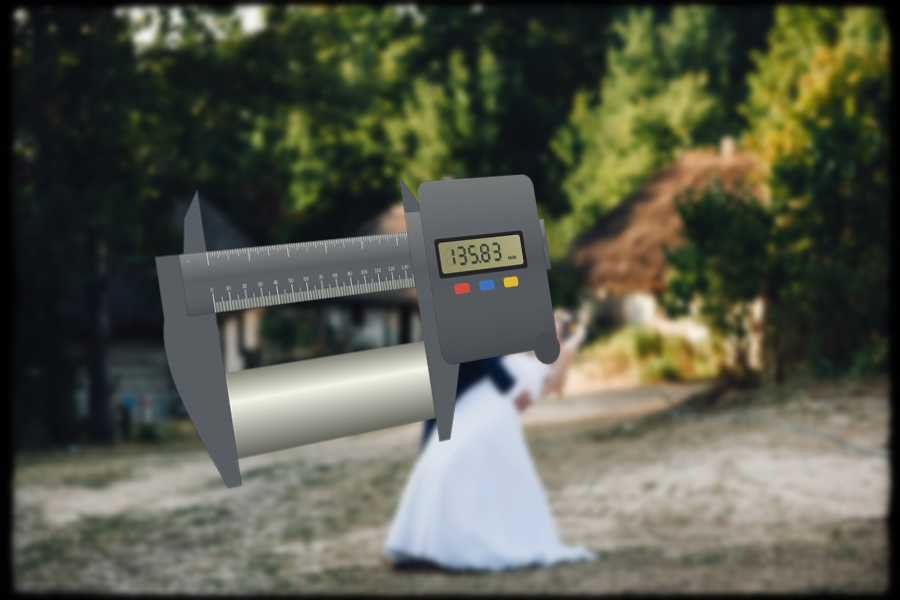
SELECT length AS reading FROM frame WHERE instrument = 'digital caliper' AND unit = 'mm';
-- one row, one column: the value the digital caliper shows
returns 135.83 mm
